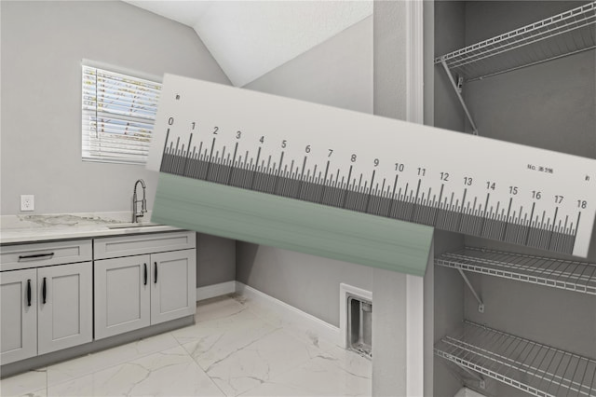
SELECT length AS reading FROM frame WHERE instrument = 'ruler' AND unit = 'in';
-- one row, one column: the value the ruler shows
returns 12 in
